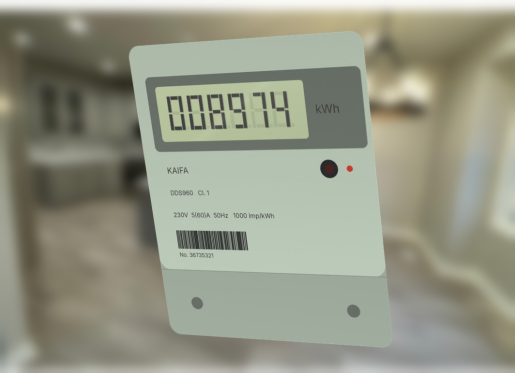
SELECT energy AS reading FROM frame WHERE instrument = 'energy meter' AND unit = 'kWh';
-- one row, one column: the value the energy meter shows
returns 8974 kWh
